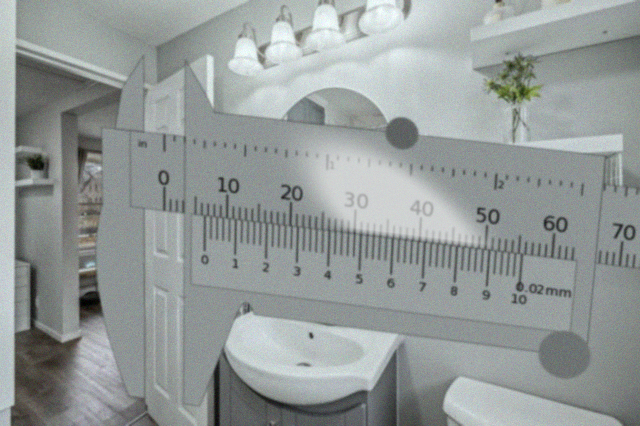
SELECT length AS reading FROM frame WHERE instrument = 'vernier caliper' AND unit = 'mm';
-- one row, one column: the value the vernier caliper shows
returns 6.5 mm
